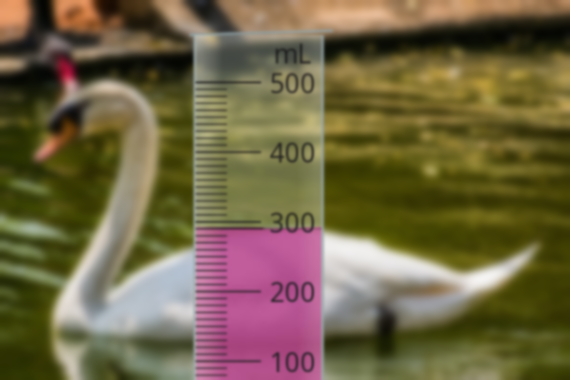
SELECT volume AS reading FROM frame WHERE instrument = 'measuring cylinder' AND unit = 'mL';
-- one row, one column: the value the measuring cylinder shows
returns 290 mL
